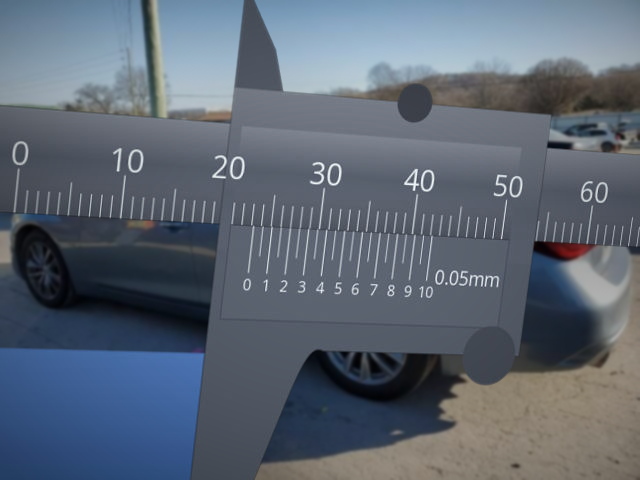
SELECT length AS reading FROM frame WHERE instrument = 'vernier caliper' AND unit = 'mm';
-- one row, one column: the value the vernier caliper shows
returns 23.2 mm
